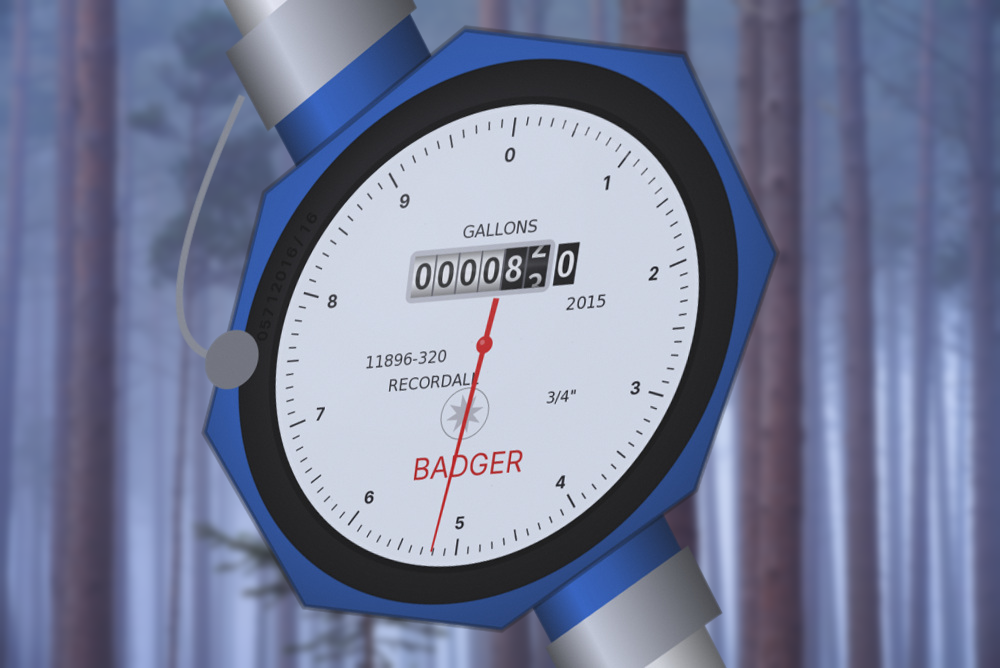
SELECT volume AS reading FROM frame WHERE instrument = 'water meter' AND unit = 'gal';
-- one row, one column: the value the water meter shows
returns 825.2 gal
